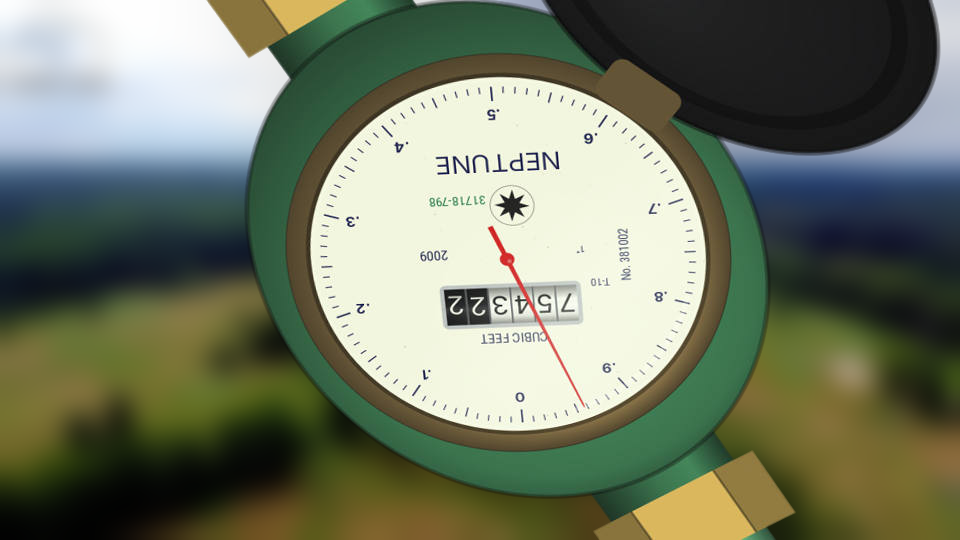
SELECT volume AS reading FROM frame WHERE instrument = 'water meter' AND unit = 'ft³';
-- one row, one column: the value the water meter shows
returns 754321.94 ft³
